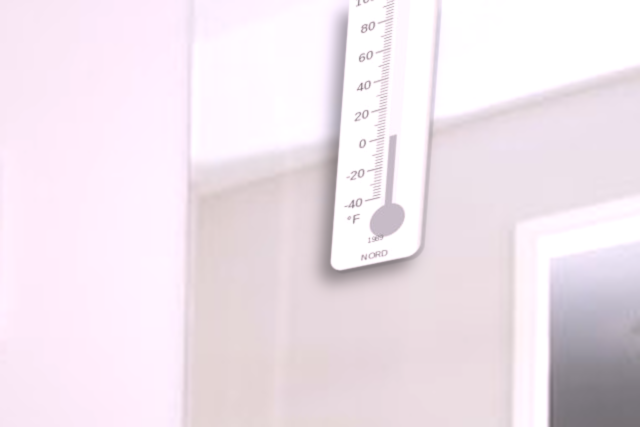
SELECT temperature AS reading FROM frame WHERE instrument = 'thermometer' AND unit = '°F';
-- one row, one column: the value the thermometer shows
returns 0 °F
